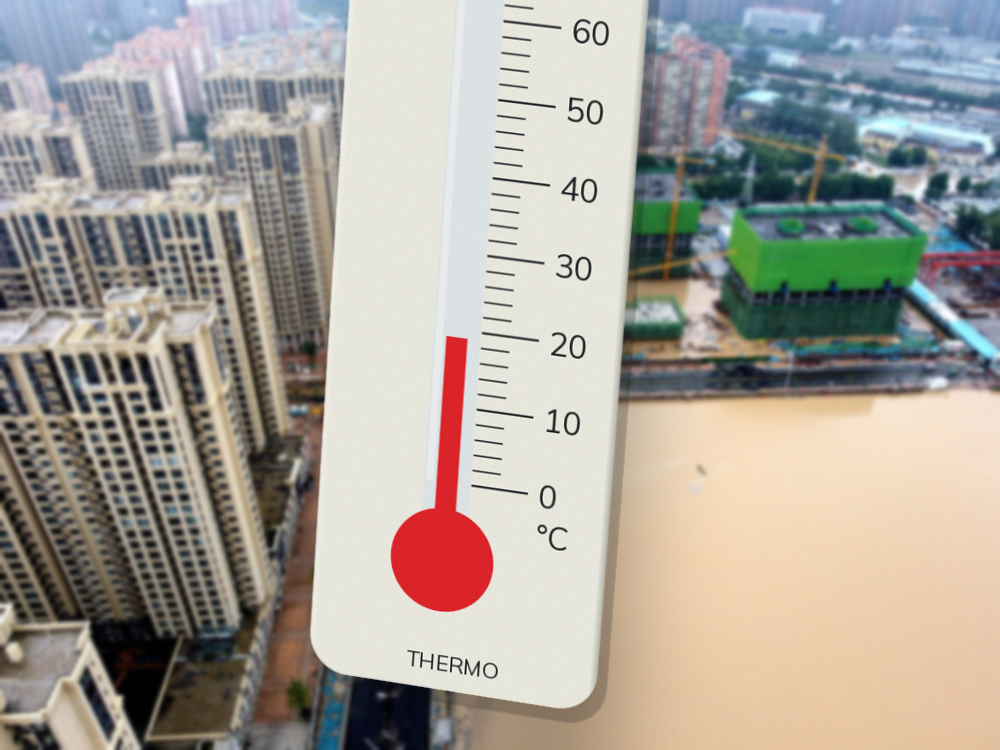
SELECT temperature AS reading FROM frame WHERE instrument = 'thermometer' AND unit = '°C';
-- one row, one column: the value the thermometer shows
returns 19 °C
